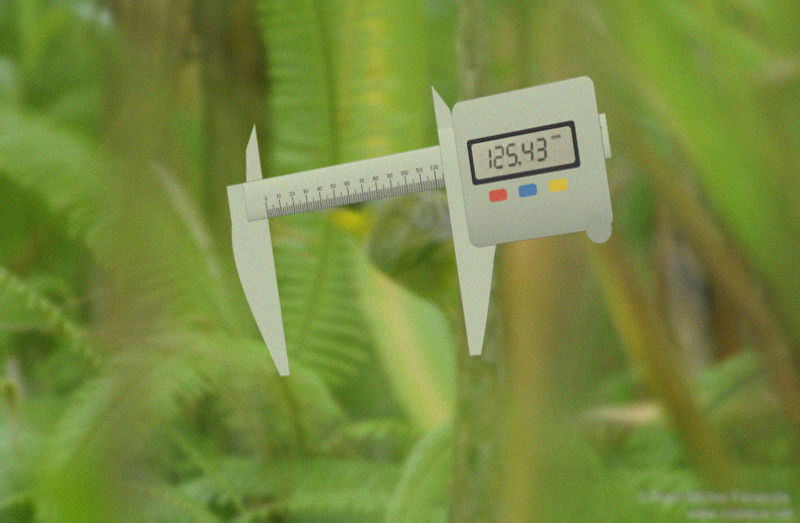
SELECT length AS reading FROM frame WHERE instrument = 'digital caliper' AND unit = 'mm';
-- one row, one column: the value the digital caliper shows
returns 125.43 mm
